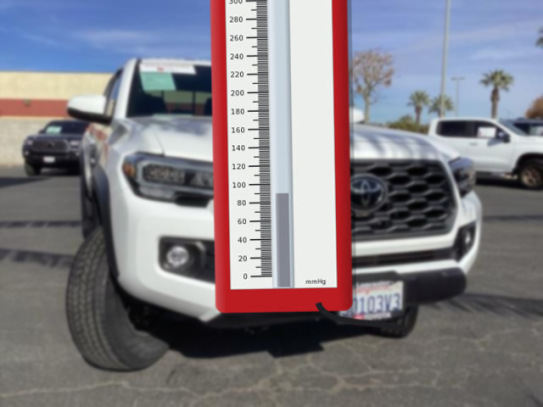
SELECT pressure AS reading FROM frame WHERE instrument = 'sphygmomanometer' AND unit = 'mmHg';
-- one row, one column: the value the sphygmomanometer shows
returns 90 mmHg
